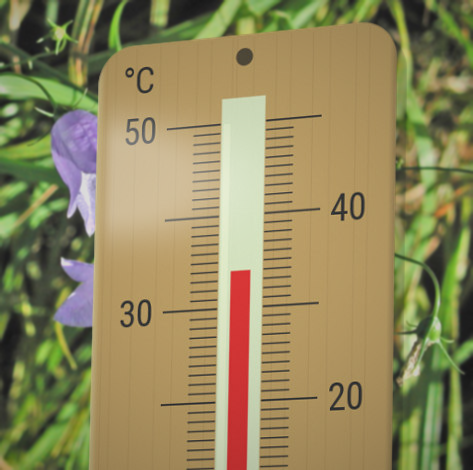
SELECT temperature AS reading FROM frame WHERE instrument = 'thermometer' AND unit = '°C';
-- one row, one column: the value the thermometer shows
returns 34 °C
